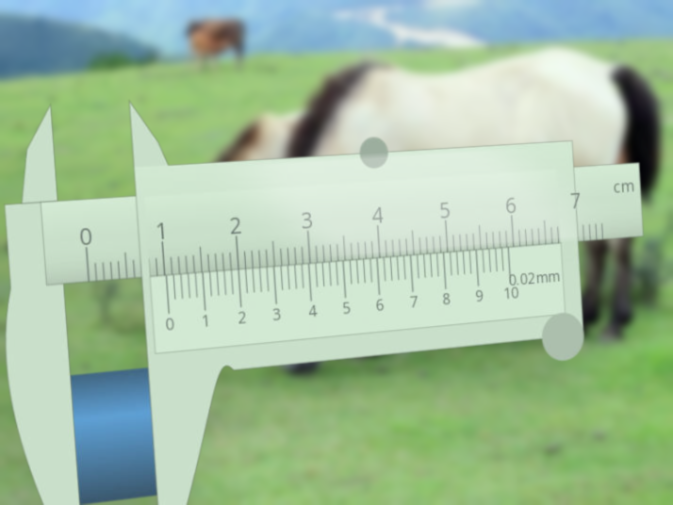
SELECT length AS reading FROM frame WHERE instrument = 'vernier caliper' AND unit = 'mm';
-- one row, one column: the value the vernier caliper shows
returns 10.2 mm
